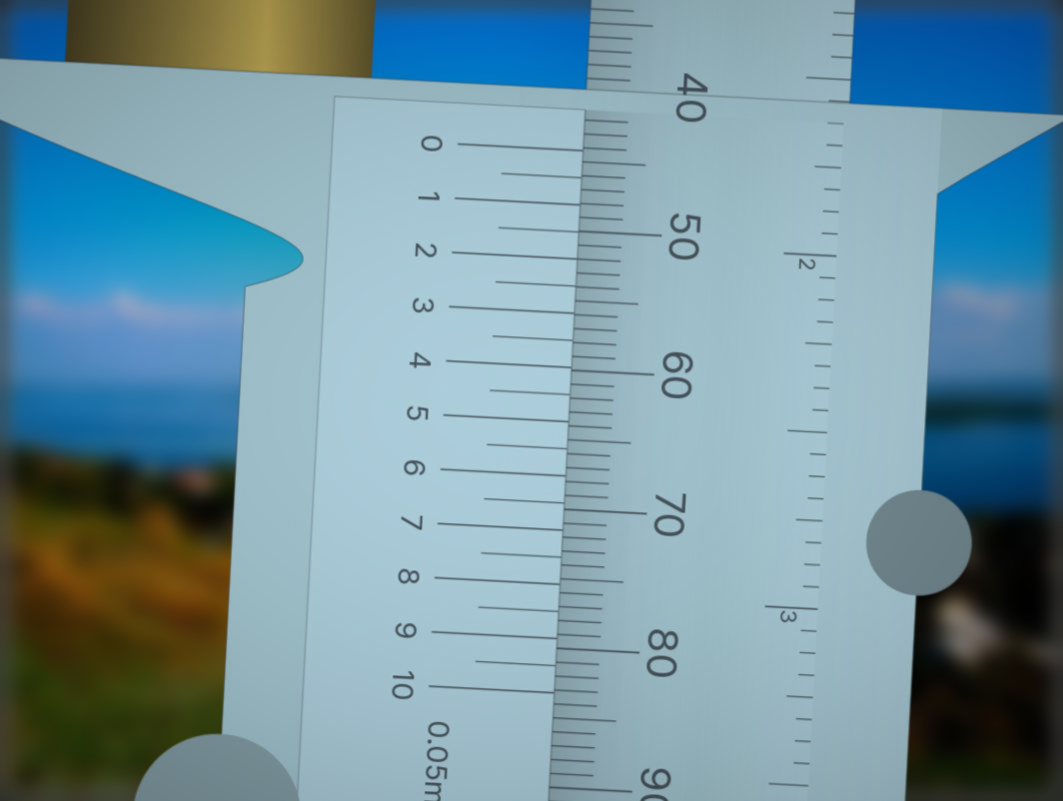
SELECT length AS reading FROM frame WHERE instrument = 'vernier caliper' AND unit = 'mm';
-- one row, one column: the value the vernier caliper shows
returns 44.2 mm
